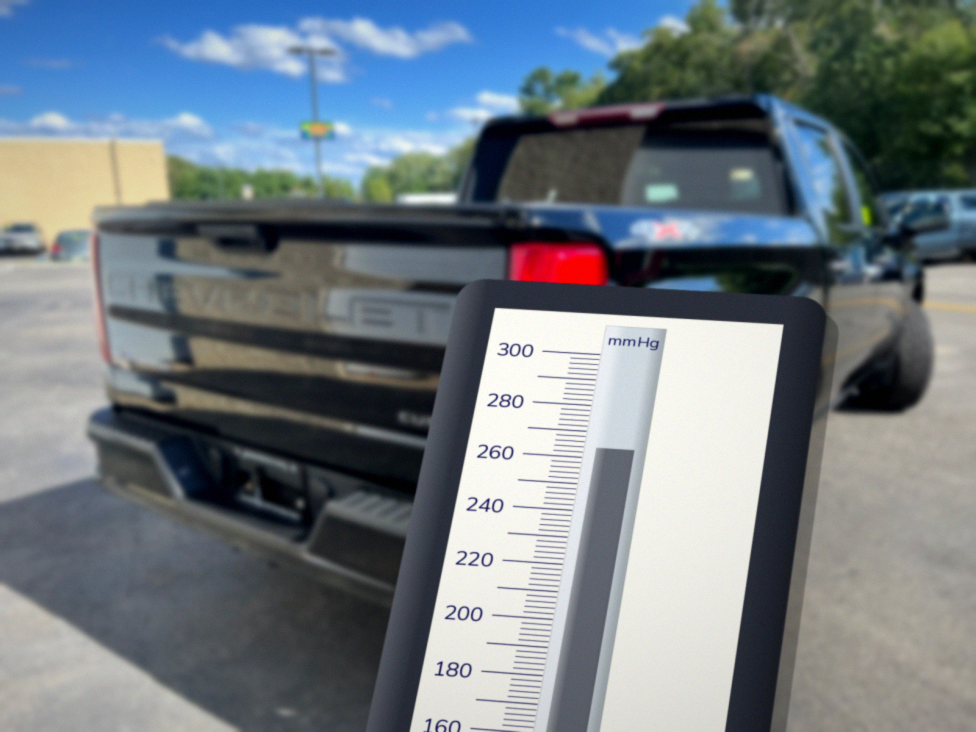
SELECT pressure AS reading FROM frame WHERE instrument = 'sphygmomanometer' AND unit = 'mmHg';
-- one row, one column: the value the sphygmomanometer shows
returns 264 mmHg
